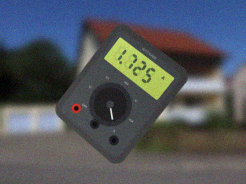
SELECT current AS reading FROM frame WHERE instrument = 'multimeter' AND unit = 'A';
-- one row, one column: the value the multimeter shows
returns 1.725 A
